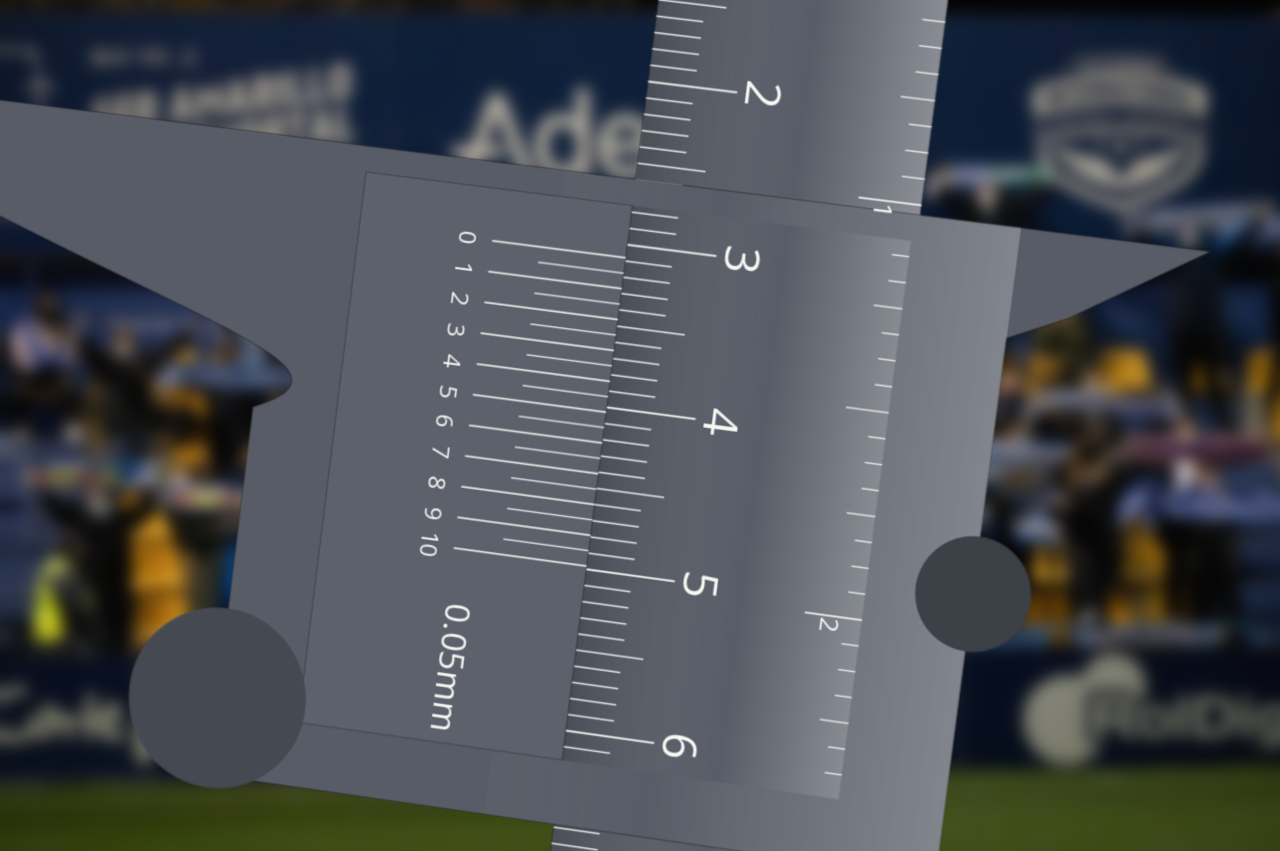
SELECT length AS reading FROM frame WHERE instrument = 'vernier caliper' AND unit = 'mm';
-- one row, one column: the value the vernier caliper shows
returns 30.8 mm
